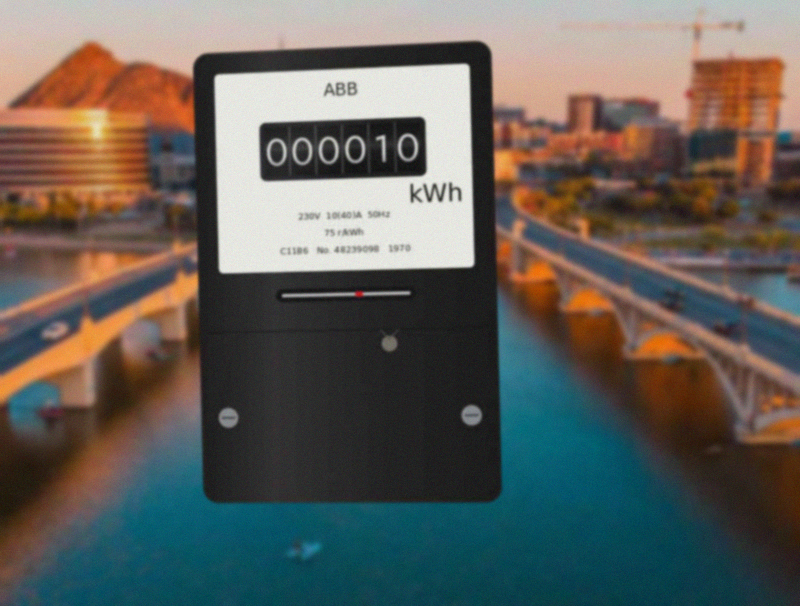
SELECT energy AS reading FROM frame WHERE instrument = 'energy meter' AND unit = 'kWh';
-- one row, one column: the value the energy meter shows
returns 10 kWh
